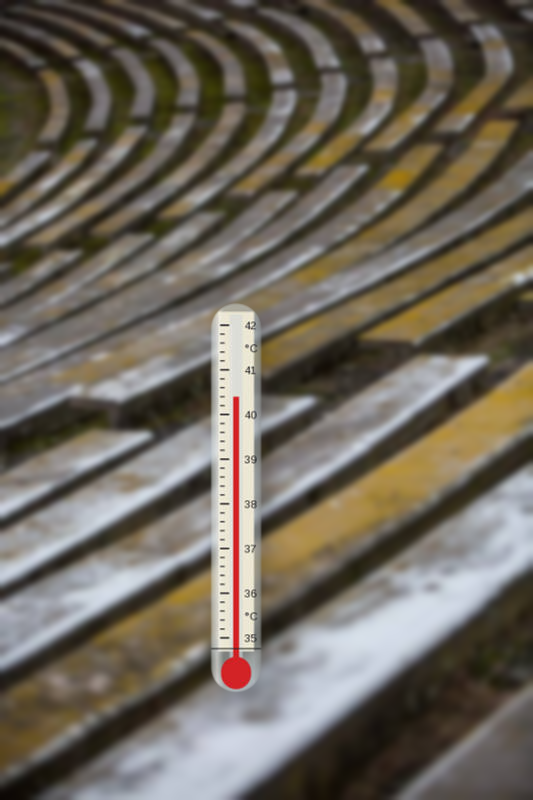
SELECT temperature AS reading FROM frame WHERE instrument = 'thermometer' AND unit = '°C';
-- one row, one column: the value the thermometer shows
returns 40.4 °C
